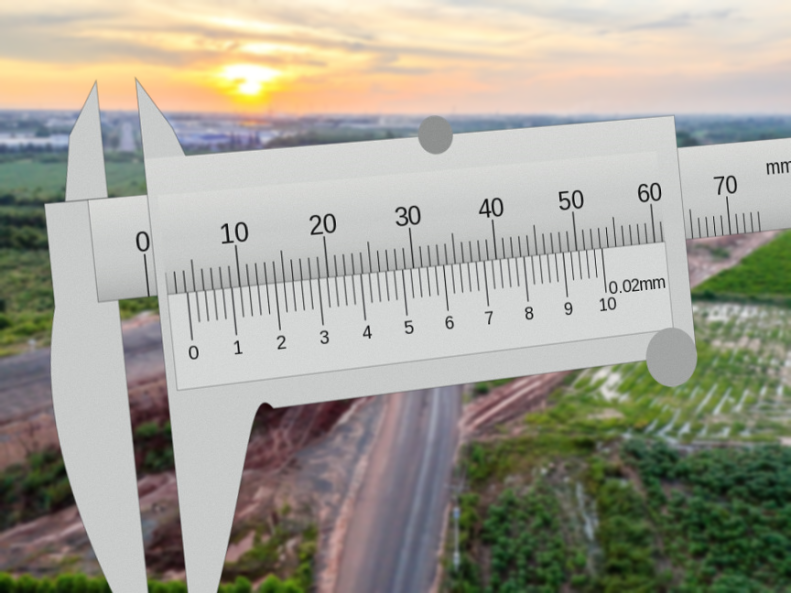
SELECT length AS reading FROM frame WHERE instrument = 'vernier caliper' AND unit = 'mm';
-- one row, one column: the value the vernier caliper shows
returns 4.2 mm
